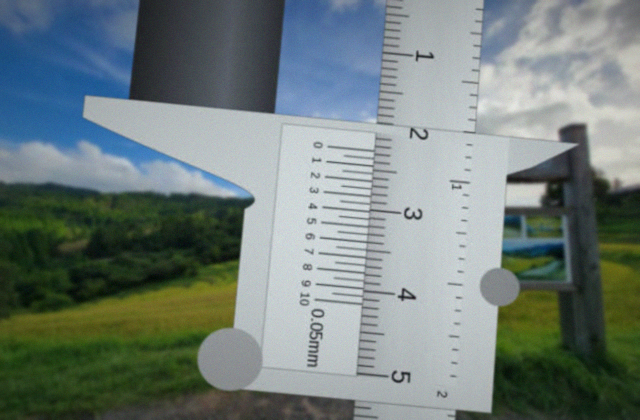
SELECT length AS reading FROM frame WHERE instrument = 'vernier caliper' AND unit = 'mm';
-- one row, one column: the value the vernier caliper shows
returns 22.6 mm
